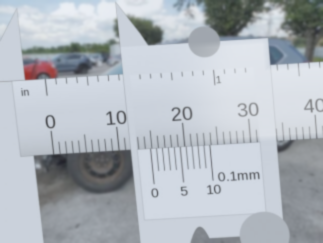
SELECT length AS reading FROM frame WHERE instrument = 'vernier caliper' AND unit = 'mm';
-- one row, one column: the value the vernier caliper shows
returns 14.8 mm
